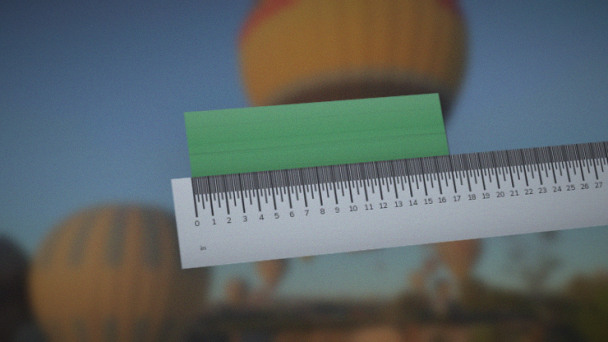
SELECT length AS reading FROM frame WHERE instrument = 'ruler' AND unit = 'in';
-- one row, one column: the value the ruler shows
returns 17 in
